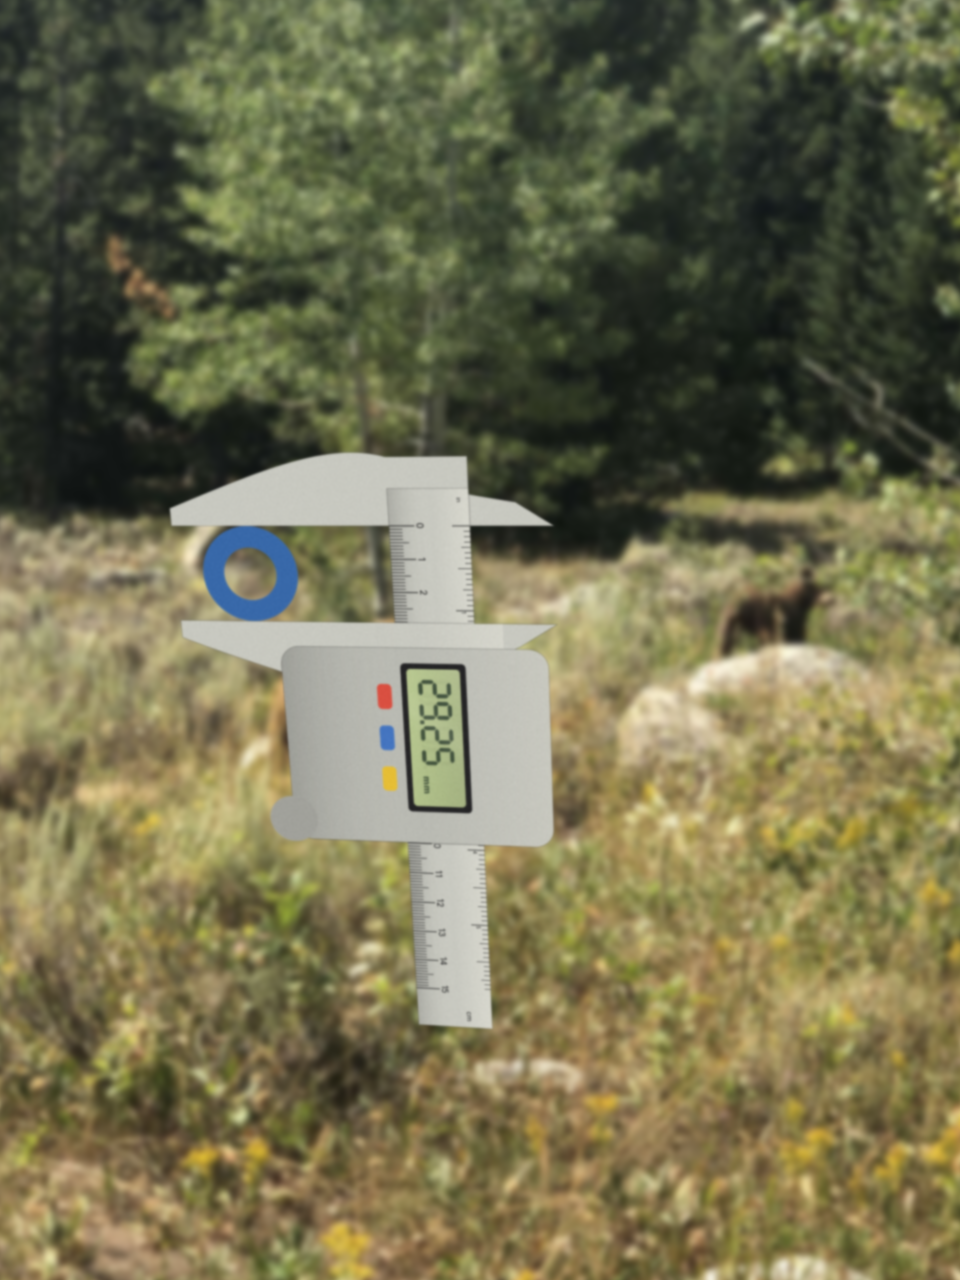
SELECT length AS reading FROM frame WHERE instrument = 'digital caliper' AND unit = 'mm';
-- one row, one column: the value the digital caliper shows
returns 29.25 mm
